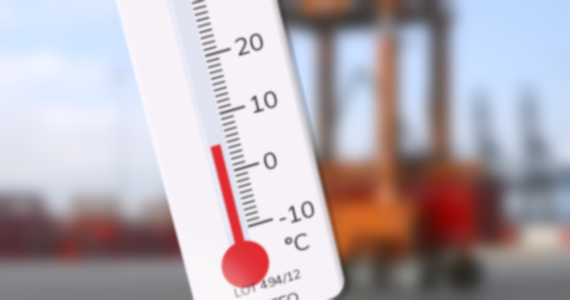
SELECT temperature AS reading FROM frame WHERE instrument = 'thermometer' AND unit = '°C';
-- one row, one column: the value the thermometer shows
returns 5 °C
